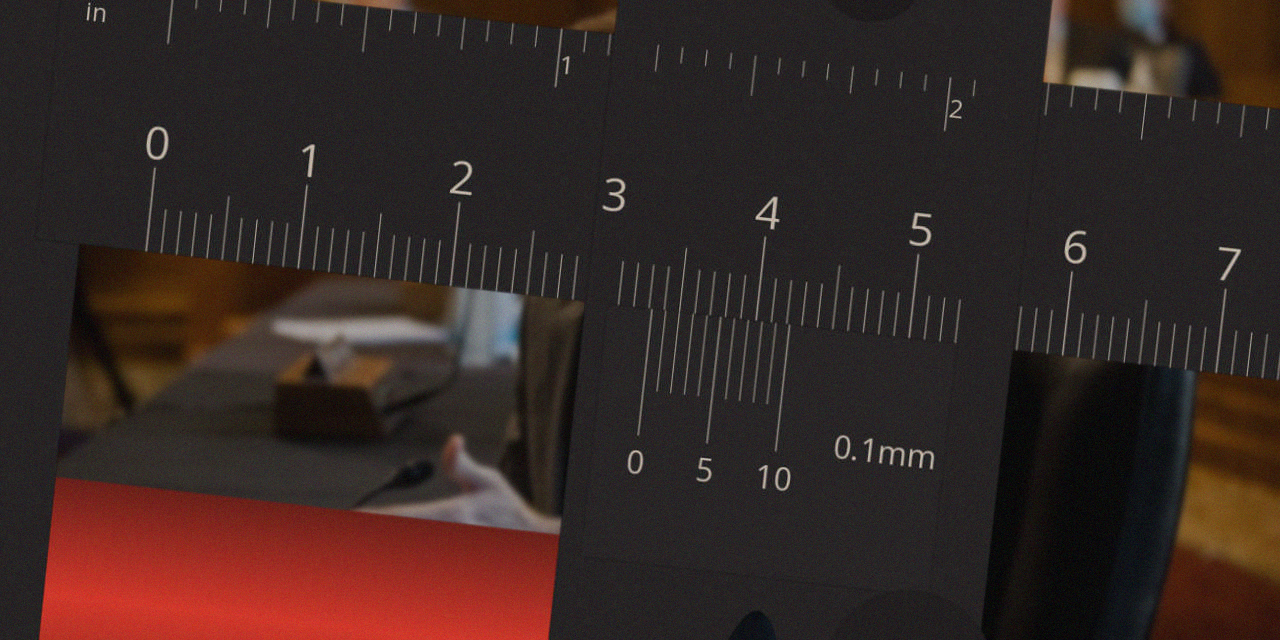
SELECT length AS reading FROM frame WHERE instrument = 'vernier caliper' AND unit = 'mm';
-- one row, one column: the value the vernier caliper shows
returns 33.2 mm
